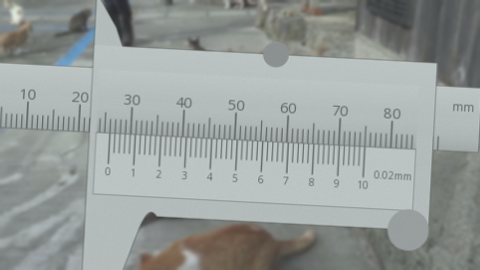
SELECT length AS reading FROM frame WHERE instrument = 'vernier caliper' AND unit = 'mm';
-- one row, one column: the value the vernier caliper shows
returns 26.0 mm
